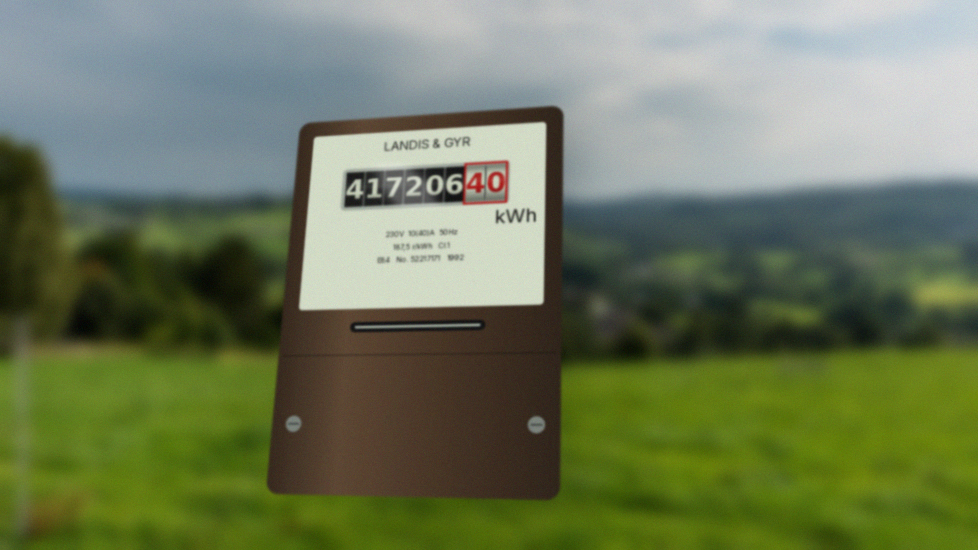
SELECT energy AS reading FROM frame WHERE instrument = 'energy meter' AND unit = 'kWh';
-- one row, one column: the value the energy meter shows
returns 417206.40 kWh
